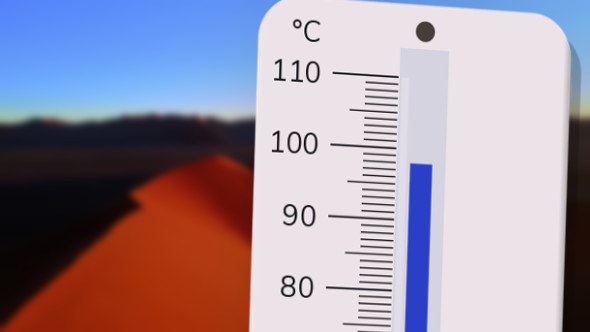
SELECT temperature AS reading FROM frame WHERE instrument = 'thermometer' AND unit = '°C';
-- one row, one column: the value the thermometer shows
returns 98 °C
